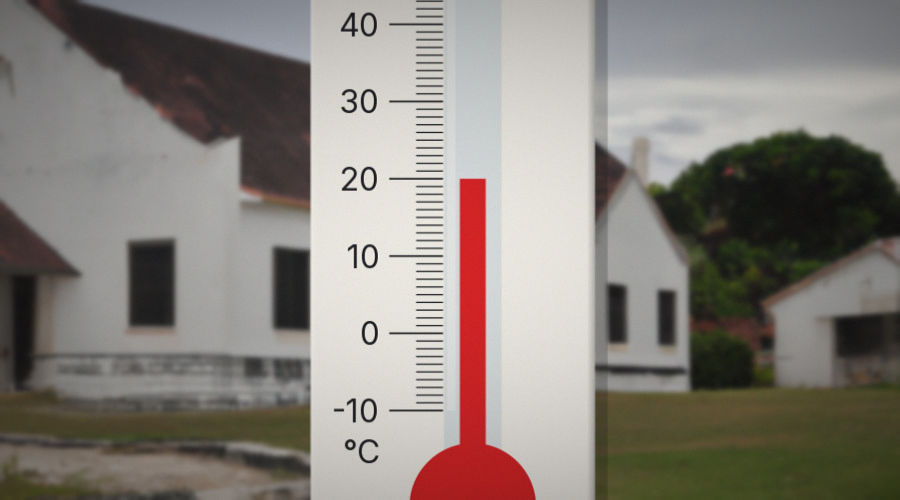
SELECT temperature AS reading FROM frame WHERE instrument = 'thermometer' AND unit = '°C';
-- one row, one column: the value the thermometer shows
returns 20 °C
